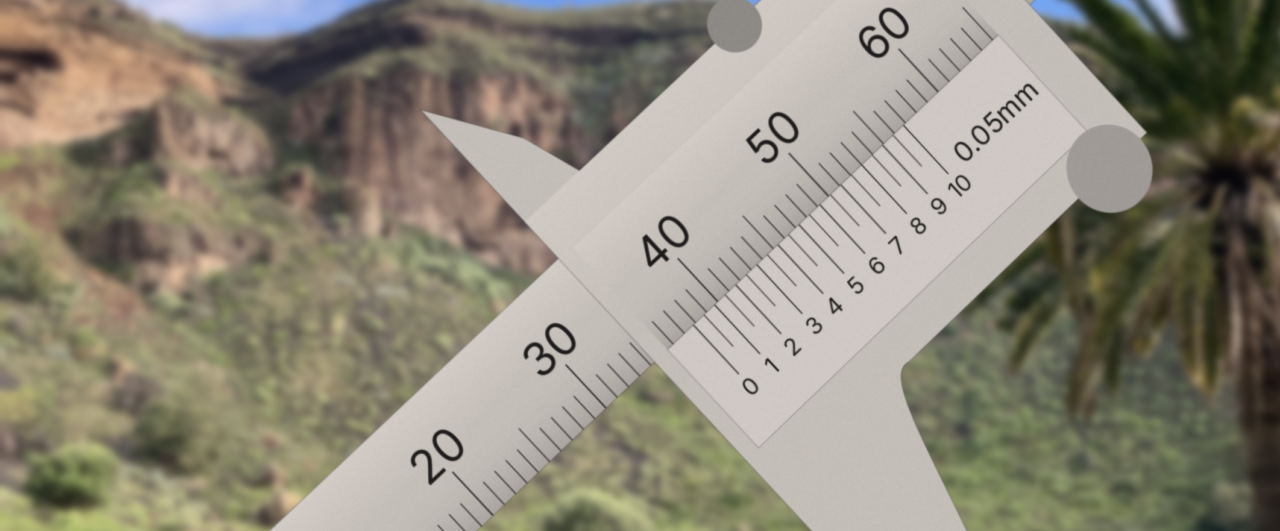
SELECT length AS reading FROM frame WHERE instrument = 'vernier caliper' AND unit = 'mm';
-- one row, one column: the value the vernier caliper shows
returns 37.8 mm
